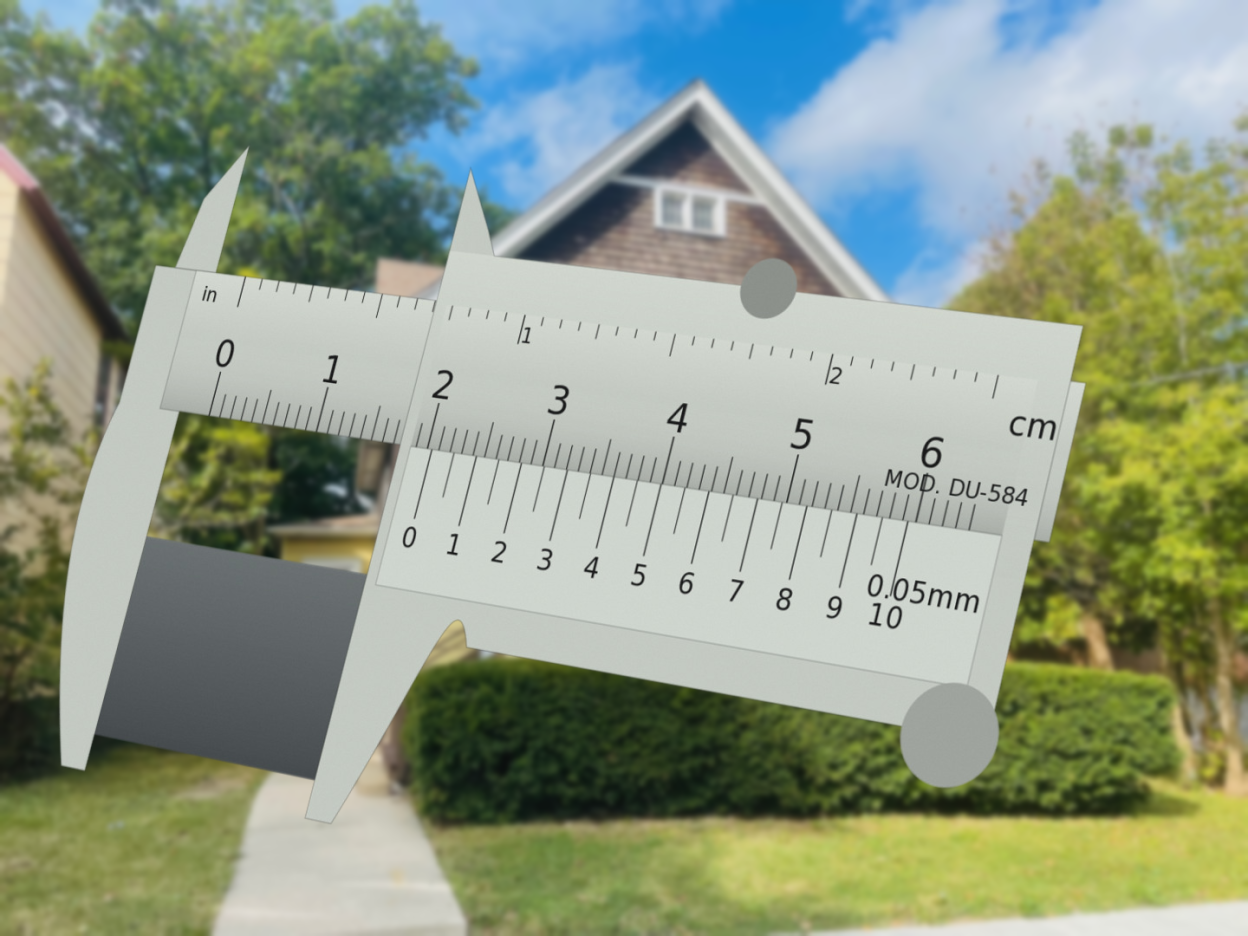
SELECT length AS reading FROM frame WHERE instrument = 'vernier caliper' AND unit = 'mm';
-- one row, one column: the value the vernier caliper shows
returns 20.4 mm
